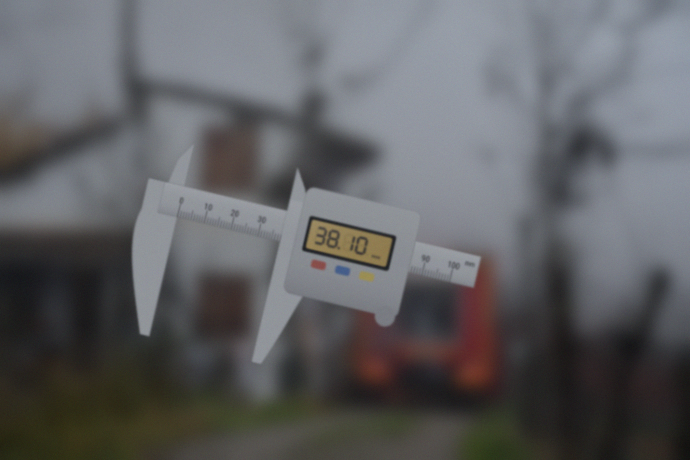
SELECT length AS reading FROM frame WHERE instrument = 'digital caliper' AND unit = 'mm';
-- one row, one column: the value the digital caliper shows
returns 38.10 mm
